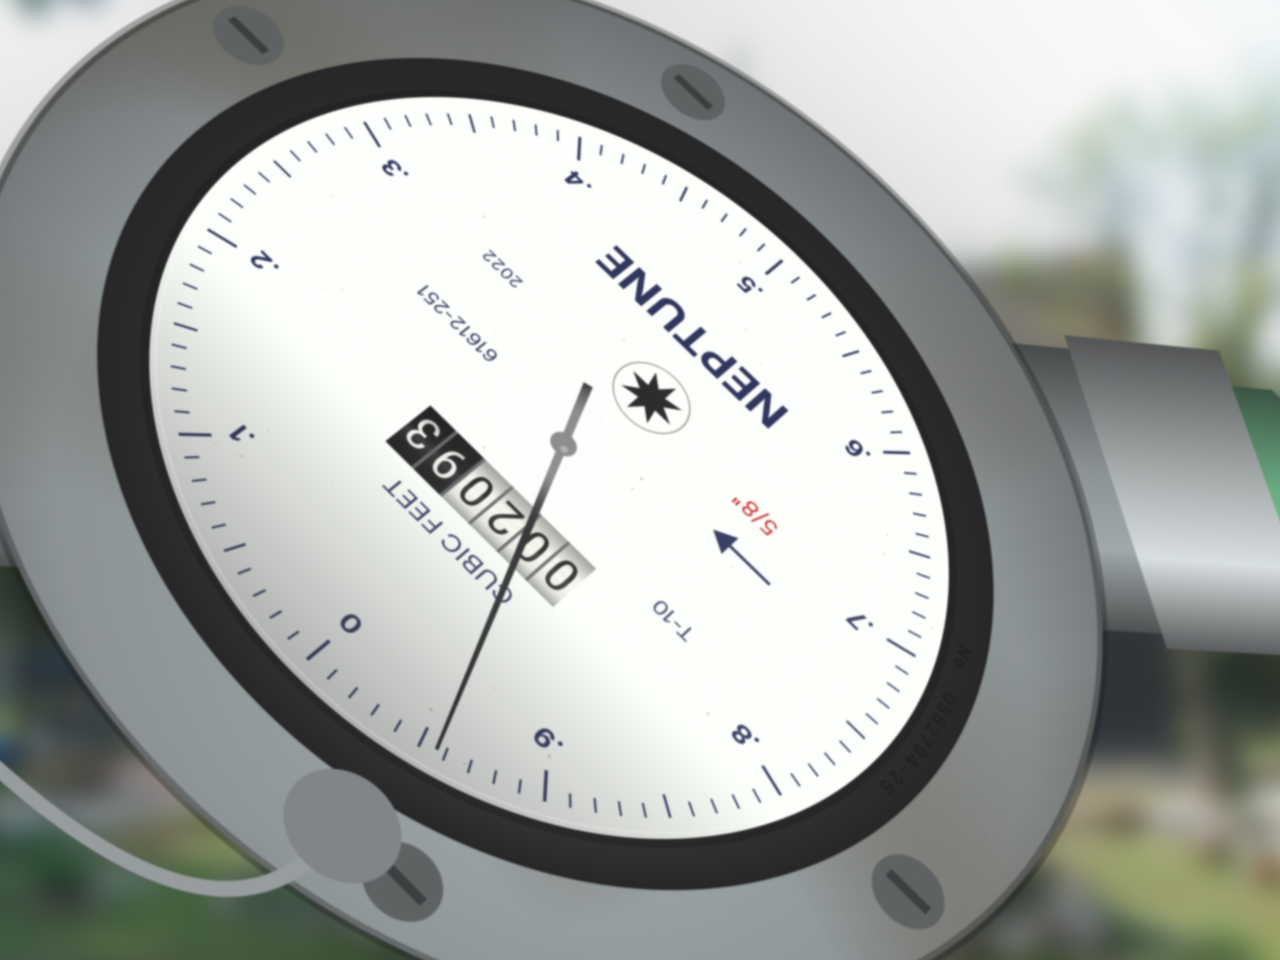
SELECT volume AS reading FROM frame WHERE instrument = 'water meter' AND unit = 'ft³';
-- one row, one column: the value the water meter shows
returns 2092.94 ft³
